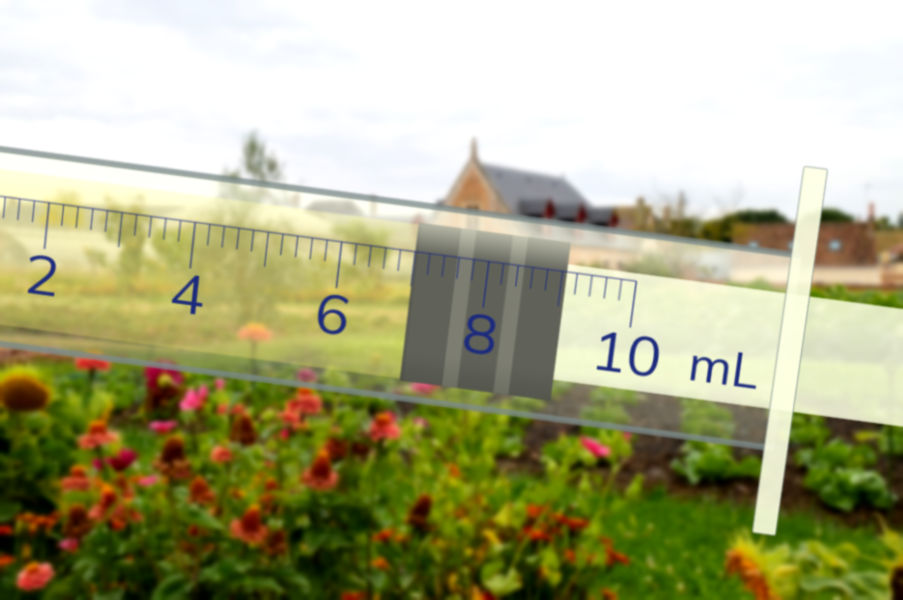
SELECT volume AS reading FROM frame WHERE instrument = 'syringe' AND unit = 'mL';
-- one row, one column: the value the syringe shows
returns 7 mL
